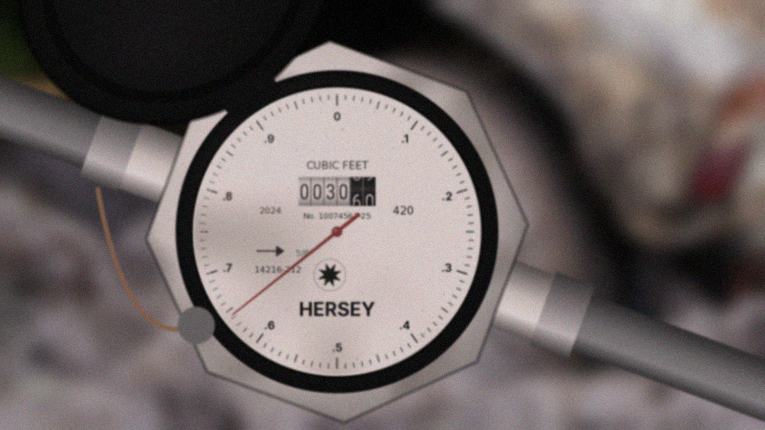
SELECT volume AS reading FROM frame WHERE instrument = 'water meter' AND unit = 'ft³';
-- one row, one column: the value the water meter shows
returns 3059.64 ft³
